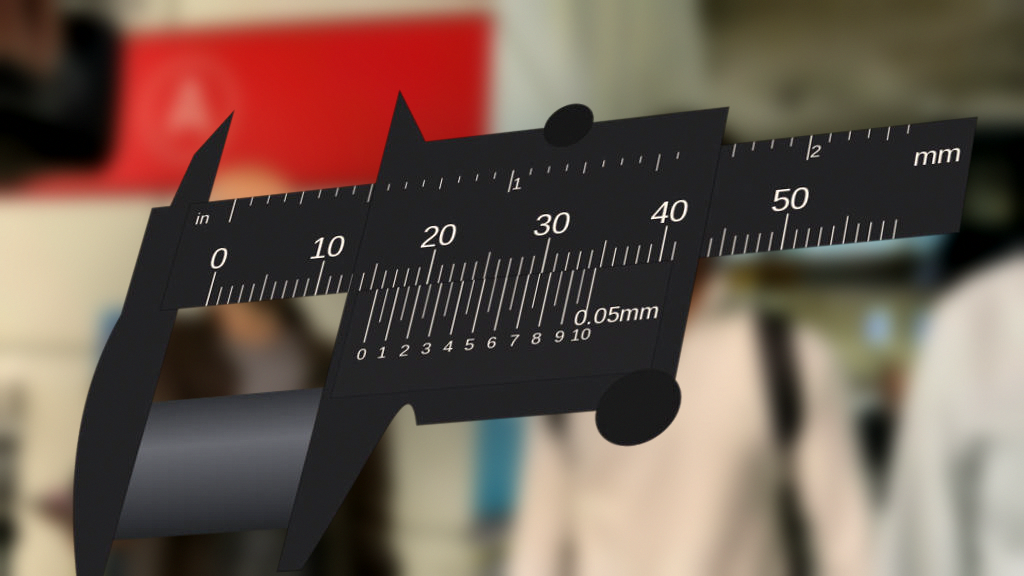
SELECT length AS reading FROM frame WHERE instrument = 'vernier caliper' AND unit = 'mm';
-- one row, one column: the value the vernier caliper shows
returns 15.6 mm
